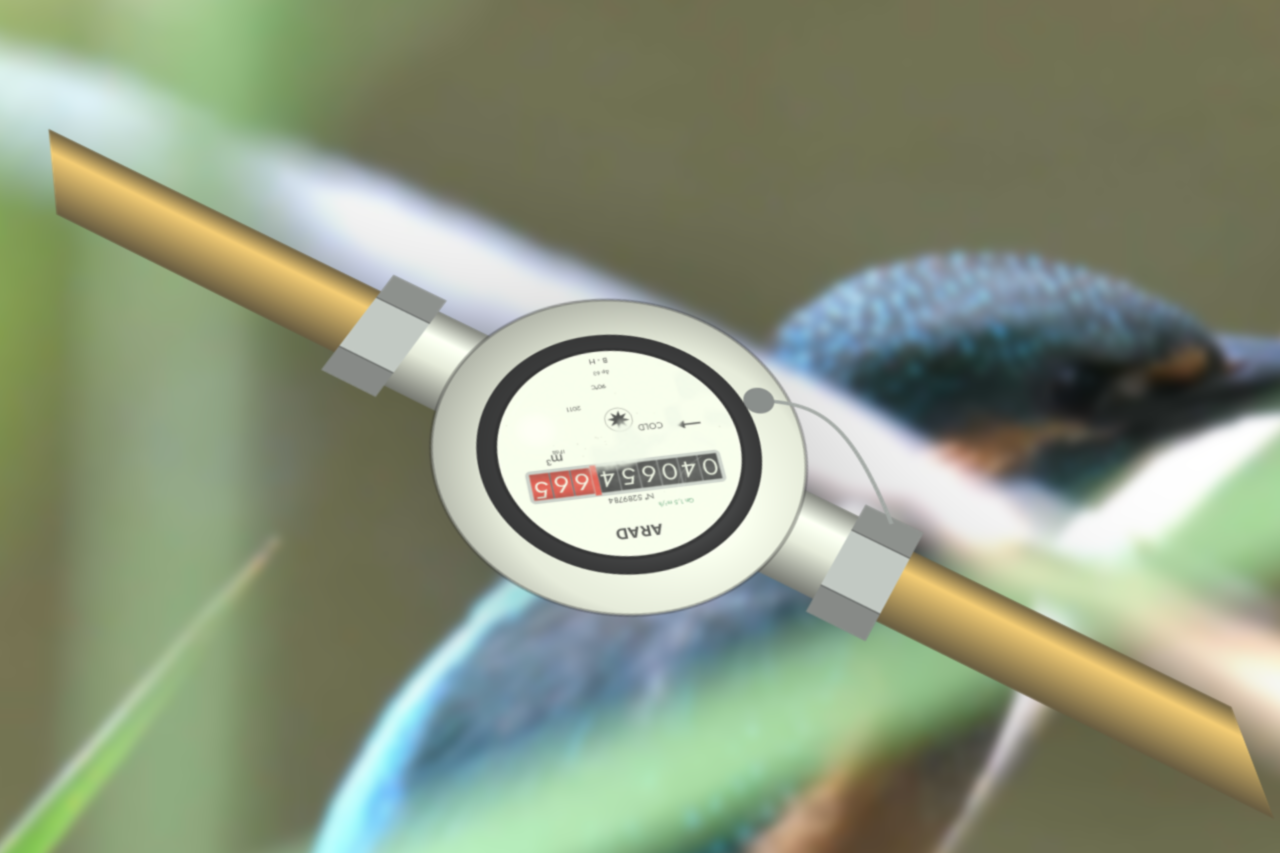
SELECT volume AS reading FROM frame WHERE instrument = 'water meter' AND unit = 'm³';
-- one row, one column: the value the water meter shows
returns 40654.665 m³
